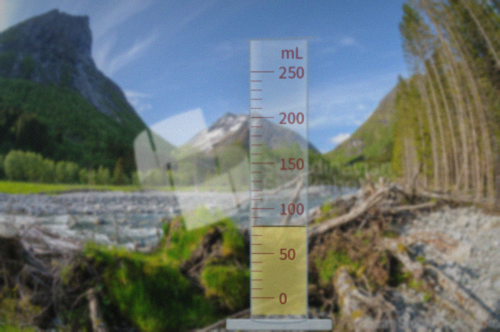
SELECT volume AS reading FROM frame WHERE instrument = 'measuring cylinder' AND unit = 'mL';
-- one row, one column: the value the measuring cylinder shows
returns 80 mL
